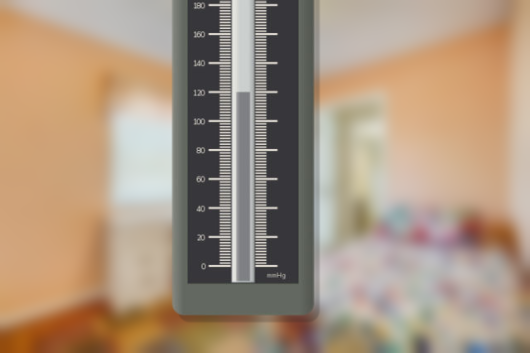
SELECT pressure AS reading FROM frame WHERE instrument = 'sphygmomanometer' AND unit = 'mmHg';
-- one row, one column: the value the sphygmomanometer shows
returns 120 mmHg
